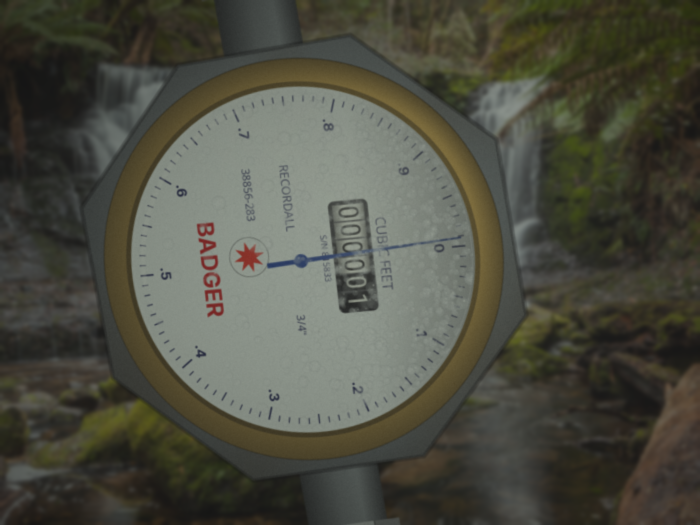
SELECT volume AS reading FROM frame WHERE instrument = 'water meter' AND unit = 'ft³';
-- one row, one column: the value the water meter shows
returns 0.99 ft³
